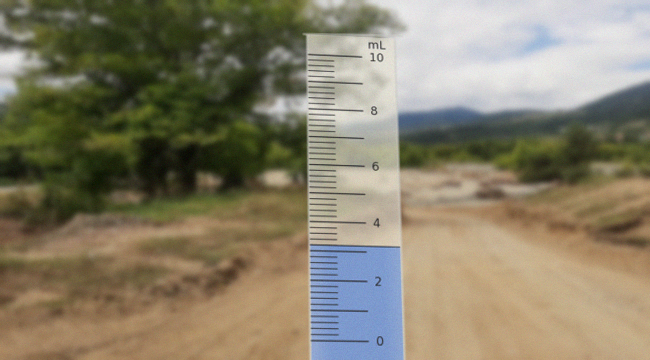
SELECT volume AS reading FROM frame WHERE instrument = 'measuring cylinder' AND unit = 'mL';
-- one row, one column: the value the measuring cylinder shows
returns 3.2 mL
